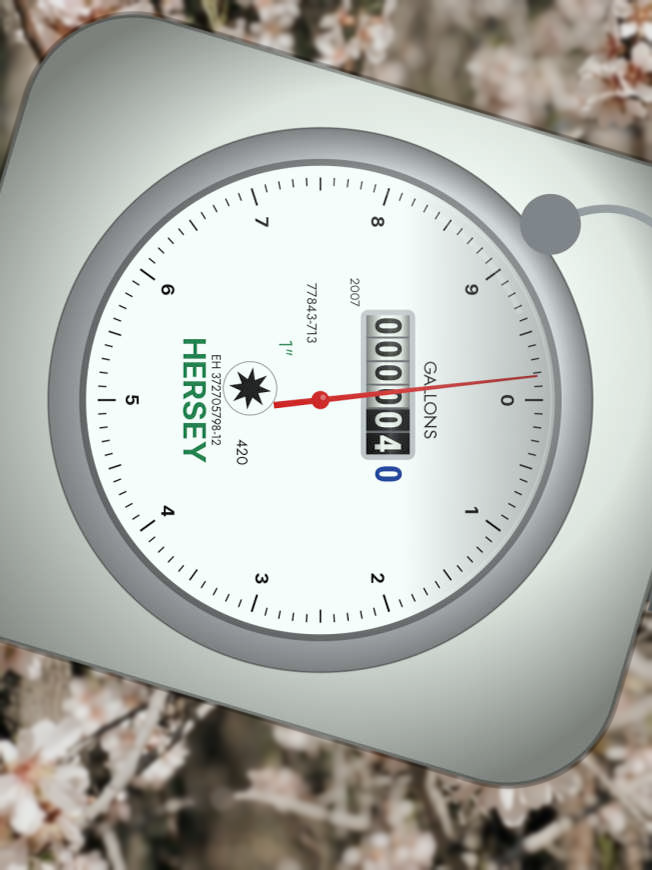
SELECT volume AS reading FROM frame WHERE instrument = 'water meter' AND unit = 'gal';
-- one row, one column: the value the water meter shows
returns 39.8 gal
